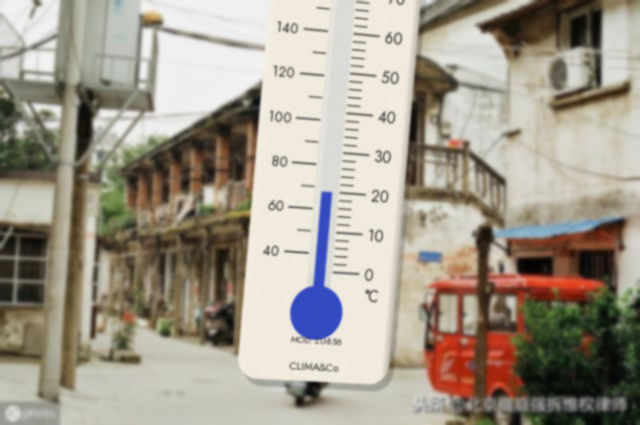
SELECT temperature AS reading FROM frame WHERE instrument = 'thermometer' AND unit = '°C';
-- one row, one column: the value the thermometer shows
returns 20 °C
